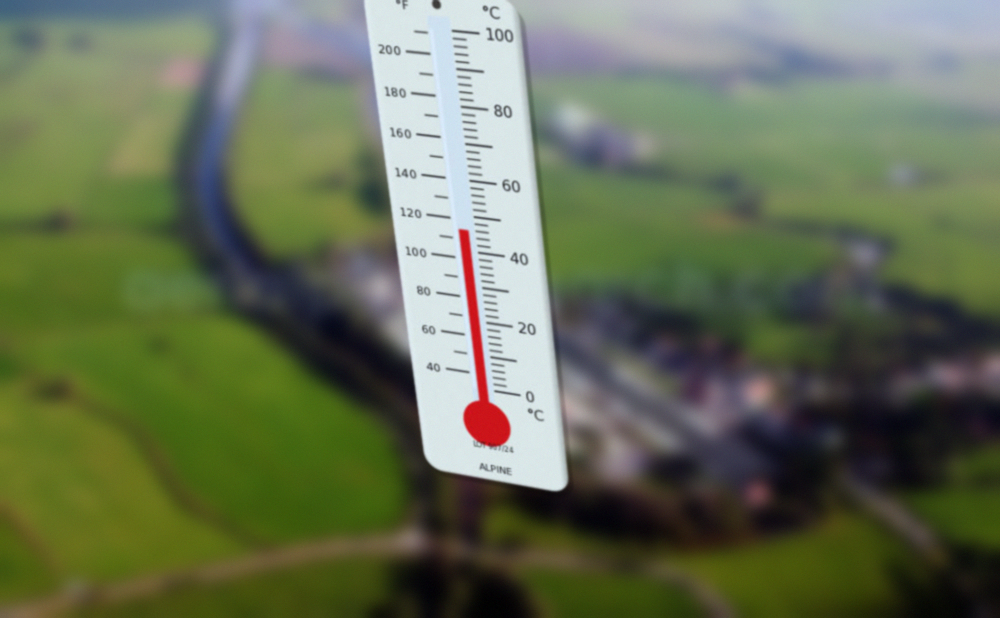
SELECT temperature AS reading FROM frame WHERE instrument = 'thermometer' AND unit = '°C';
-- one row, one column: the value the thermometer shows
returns 46 °C
